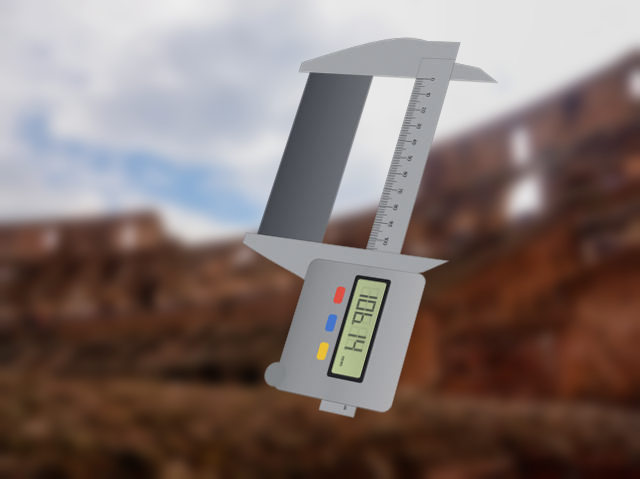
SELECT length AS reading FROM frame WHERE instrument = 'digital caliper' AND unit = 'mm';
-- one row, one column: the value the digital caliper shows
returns 106.14 mm
